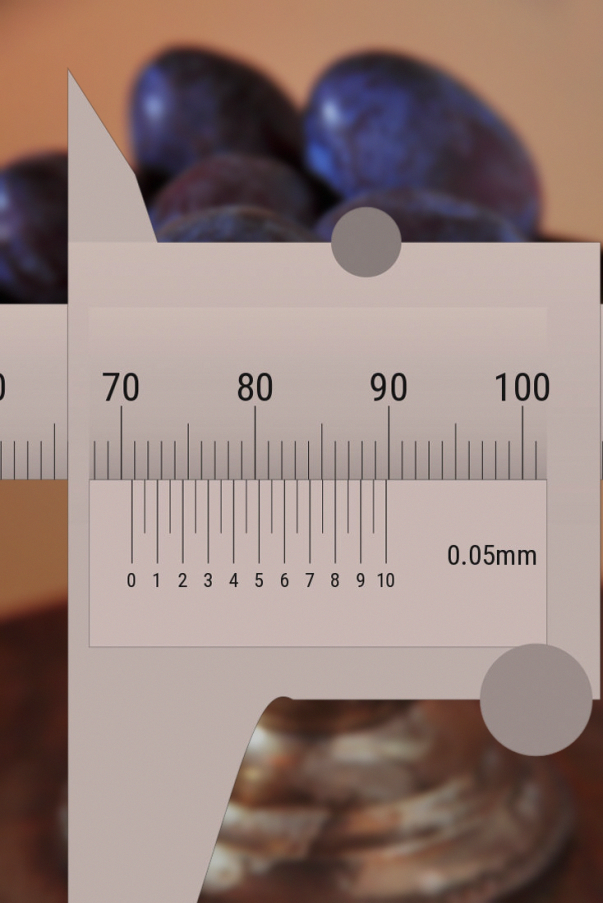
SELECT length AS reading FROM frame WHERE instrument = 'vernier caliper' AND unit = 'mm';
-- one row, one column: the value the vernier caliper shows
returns 70.8 mm
